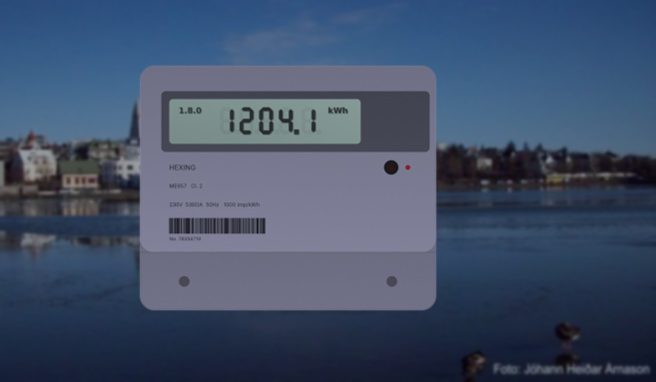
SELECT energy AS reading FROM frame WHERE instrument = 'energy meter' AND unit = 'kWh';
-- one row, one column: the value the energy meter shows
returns 1204.1 kWh
